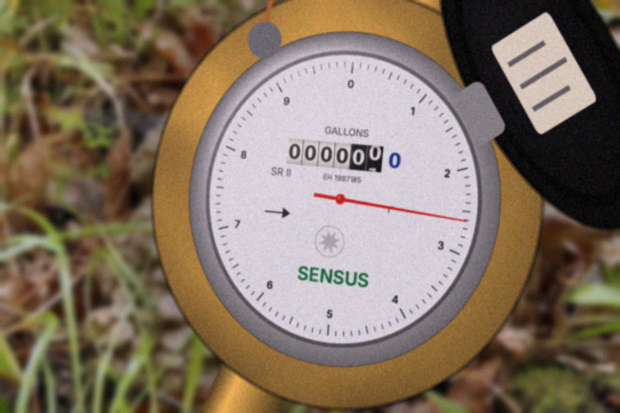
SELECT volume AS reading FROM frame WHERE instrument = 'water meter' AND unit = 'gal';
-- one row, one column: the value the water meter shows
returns 2.6 gal
